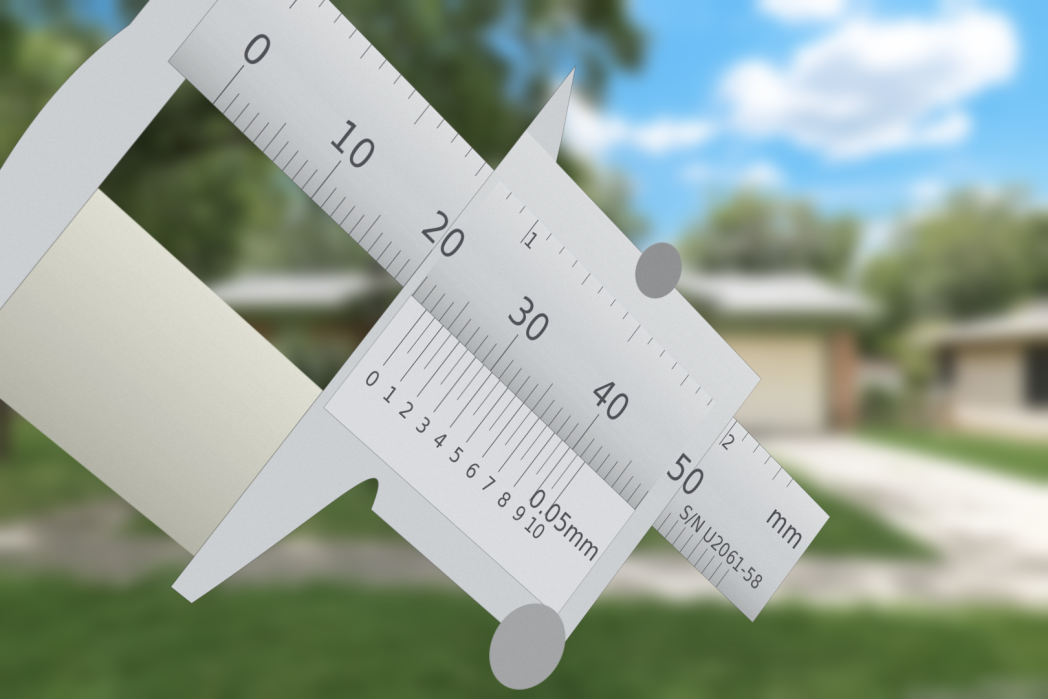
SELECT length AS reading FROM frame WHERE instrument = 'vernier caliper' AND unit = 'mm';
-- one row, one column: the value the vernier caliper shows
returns 22.6 mm
